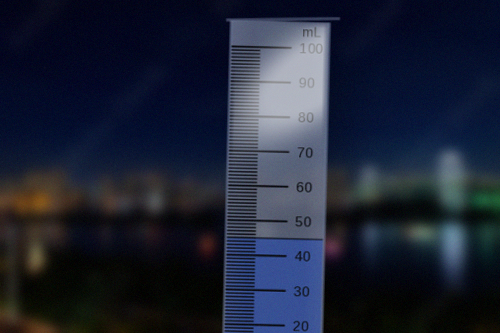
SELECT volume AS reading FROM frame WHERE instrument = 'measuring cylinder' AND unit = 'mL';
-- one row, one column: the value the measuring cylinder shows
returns 45 mL
